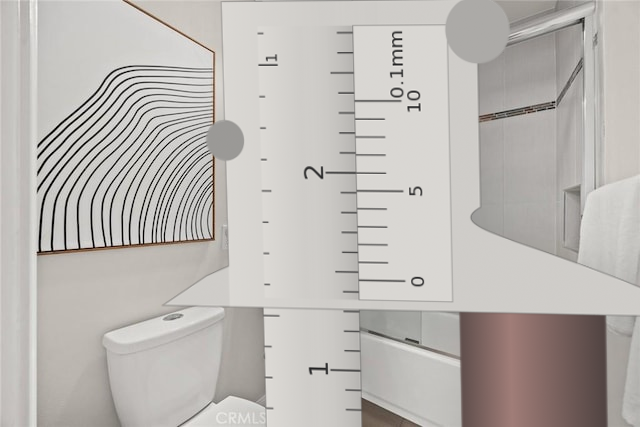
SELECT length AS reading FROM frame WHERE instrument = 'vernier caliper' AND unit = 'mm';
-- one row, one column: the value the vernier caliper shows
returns 14.6 mm
